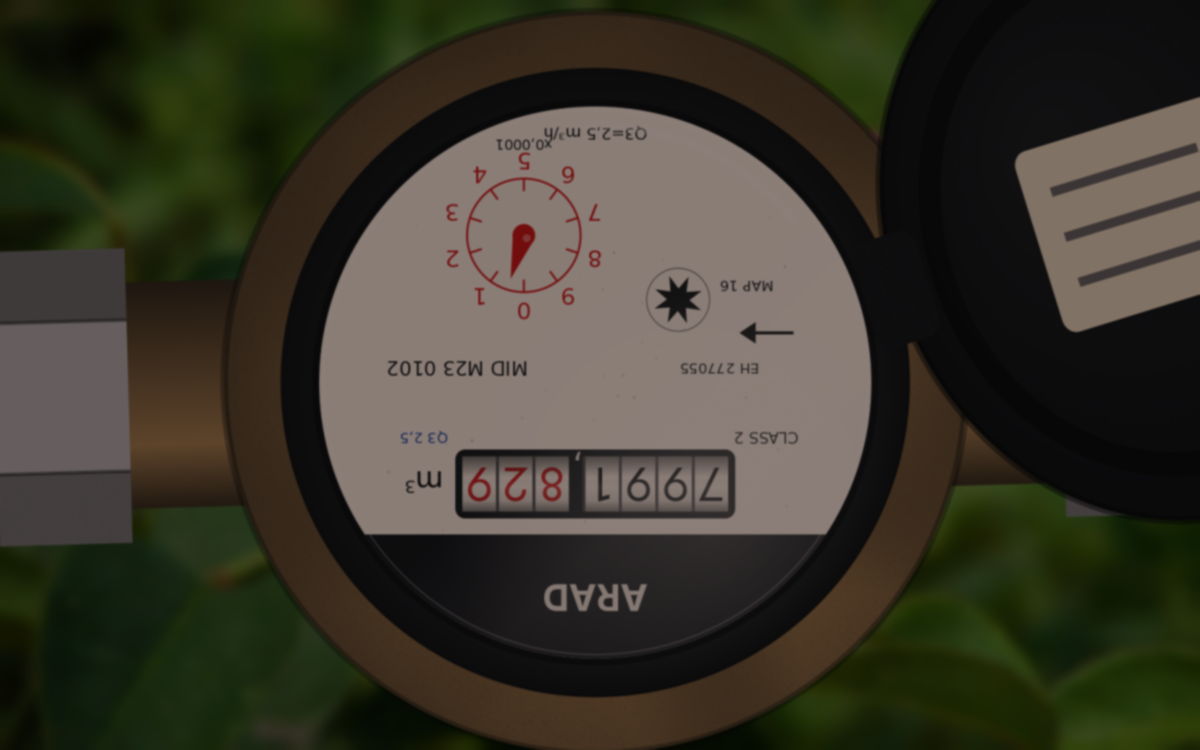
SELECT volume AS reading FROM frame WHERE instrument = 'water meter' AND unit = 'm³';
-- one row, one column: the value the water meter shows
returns 7991.8290 m³
